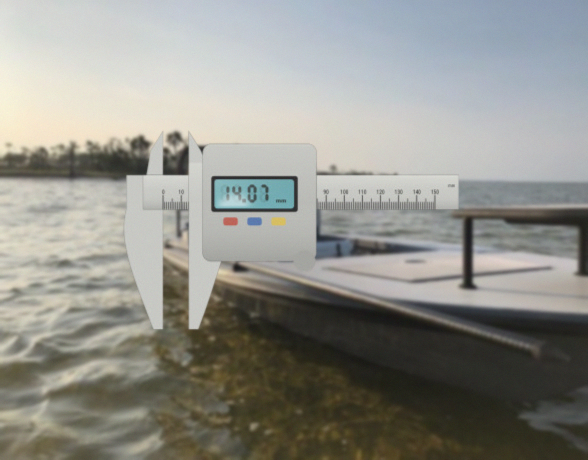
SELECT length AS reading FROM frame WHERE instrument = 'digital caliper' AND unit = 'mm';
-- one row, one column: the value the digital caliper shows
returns 14.07 mm
